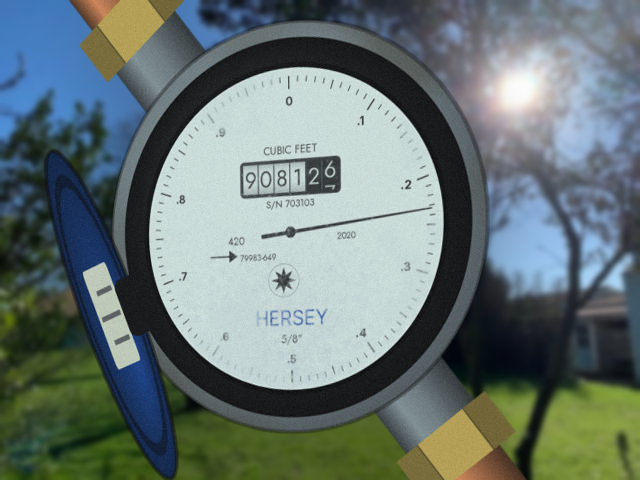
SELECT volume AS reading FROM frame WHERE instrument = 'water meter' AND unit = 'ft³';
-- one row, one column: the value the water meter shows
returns 908126.23 ft³
